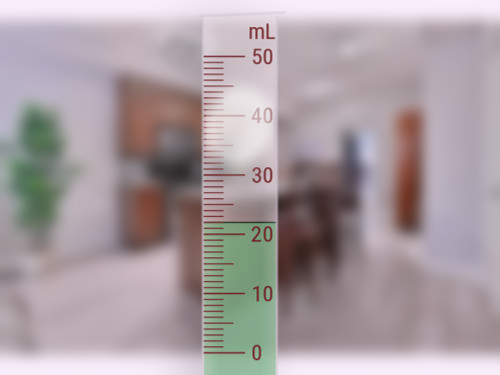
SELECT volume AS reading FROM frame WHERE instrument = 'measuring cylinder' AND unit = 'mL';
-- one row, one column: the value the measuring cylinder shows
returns 22 mL
